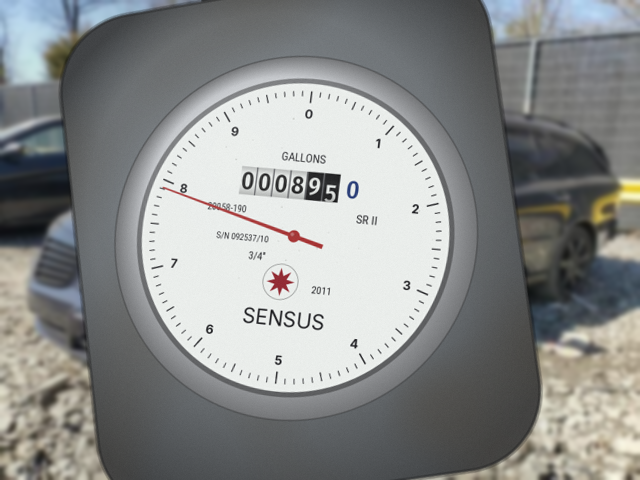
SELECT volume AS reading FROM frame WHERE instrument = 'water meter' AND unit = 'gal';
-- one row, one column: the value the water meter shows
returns 8947.9 gal
